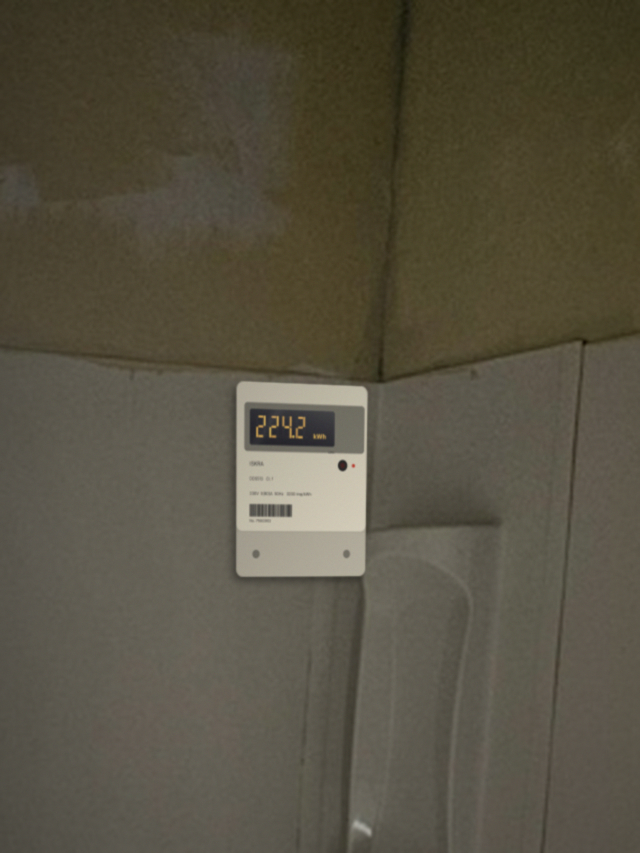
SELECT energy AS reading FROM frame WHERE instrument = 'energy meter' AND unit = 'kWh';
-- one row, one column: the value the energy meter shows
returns 224.2 kWh
